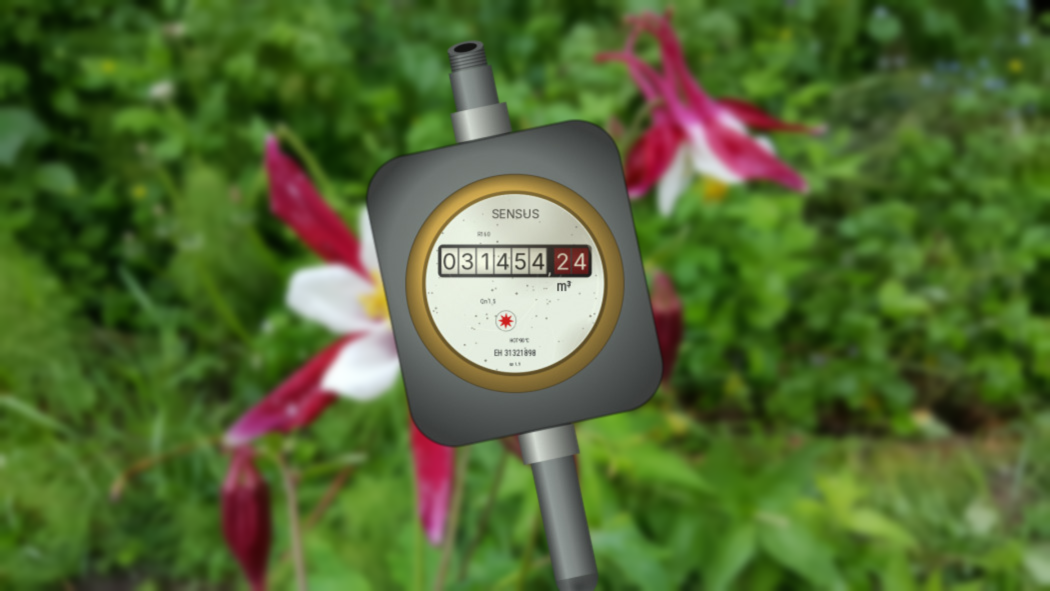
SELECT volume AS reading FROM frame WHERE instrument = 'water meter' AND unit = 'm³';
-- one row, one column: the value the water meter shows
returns 31454.24 m³
